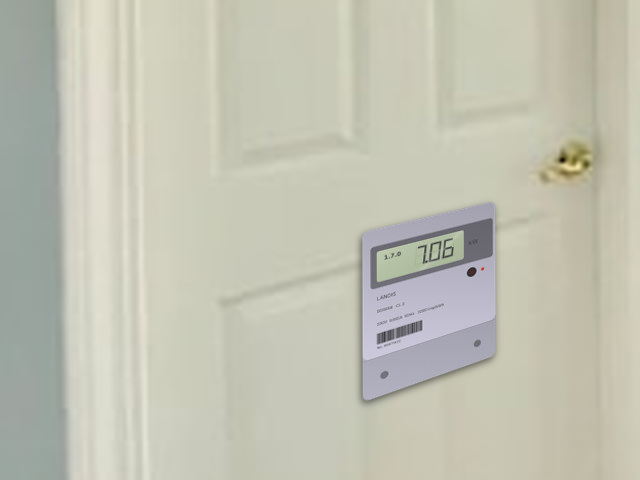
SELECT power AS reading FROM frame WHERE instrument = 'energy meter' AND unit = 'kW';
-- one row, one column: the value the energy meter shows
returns 7.06 kW
